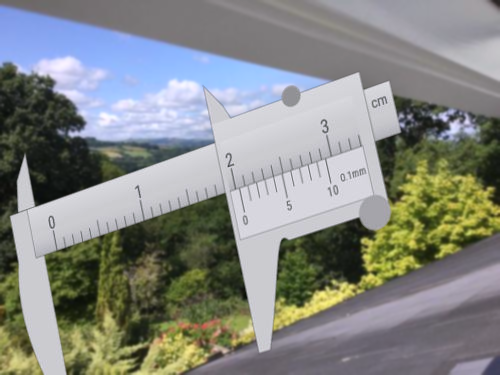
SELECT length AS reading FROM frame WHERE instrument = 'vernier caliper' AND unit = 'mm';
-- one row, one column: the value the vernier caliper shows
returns 20.4 mm
